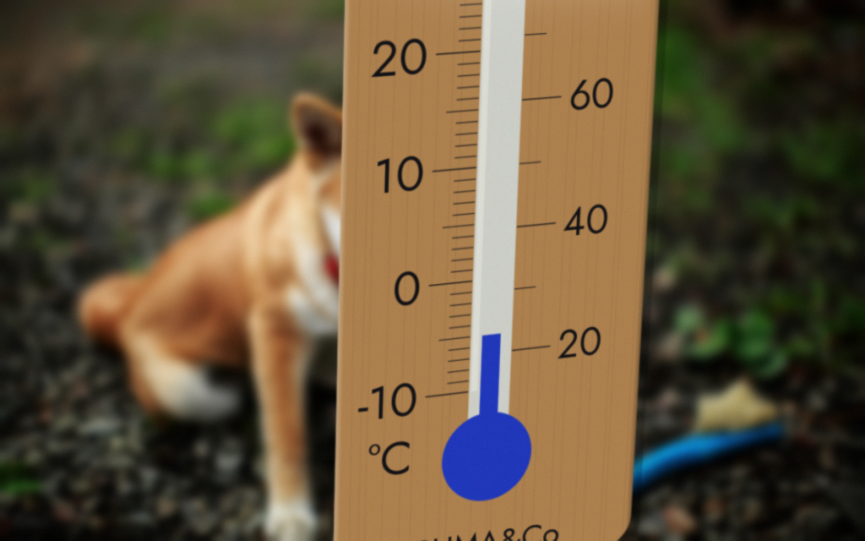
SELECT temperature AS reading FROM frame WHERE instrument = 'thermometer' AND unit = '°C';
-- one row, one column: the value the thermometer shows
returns -5 °C
